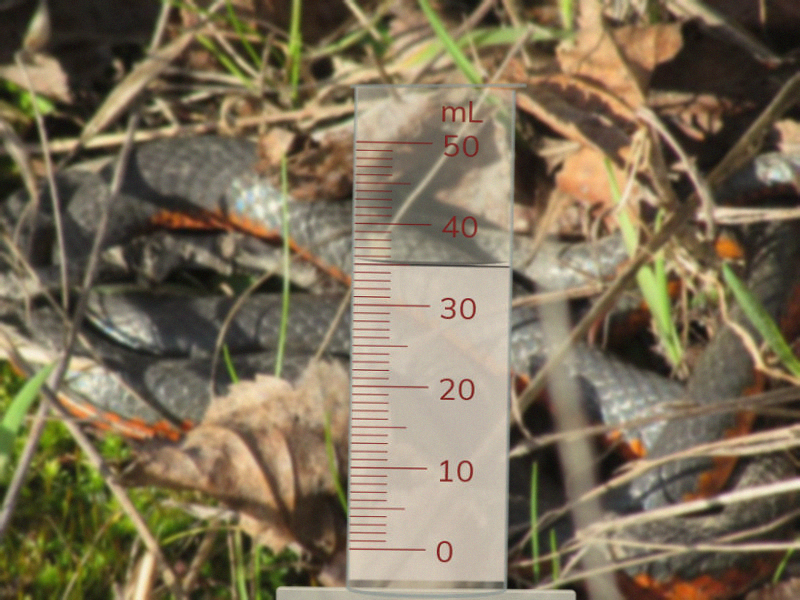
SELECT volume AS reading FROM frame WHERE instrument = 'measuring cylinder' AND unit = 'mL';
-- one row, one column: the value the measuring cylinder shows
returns 35 mL
